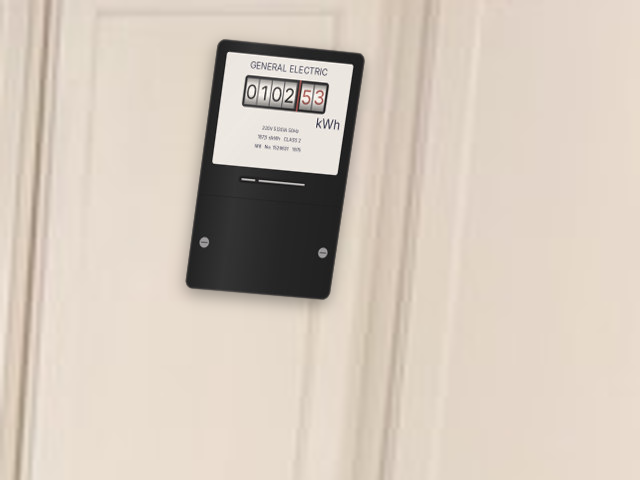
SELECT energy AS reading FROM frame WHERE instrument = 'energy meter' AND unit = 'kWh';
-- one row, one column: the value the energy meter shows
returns 102.53 kWh
